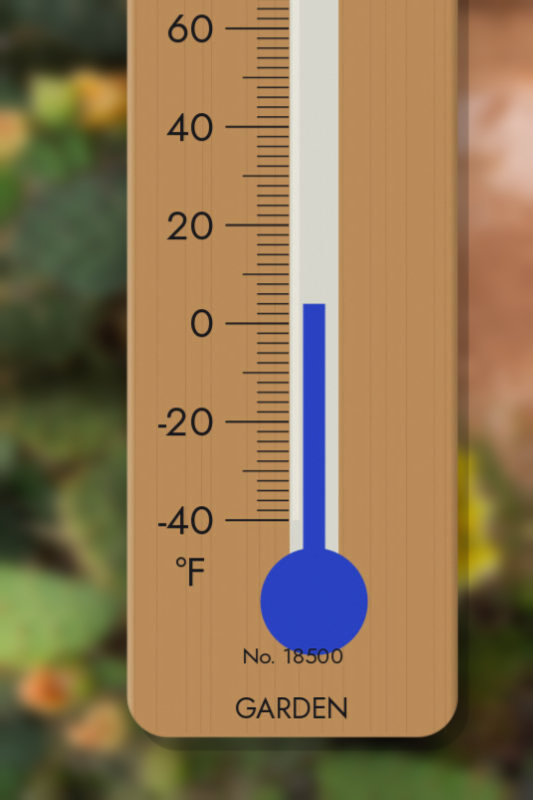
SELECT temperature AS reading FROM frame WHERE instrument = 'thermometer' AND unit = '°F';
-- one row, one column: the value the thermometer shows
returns 4 °F
